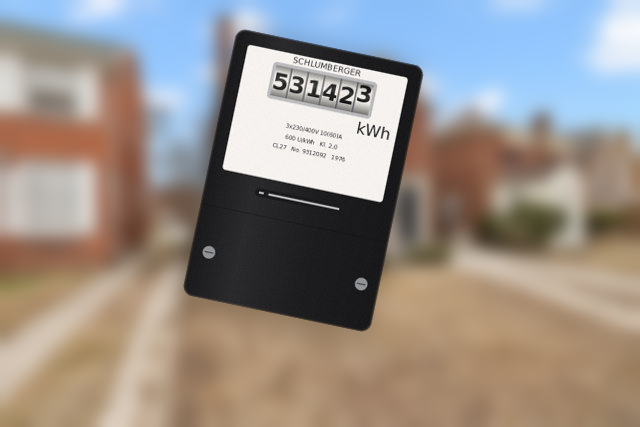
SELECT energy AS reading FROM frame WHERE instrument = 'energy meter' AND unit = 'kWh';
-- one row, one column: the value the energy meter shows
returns 531423 kWh
